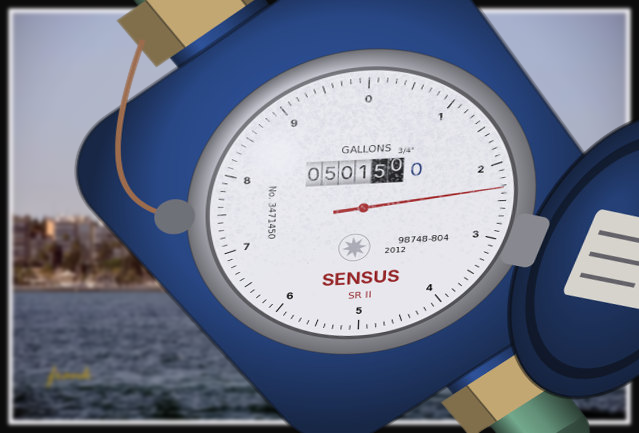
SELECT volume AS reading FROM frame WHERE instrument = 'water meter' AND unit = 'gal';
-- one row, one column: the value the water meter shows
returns 501502.3 gal
